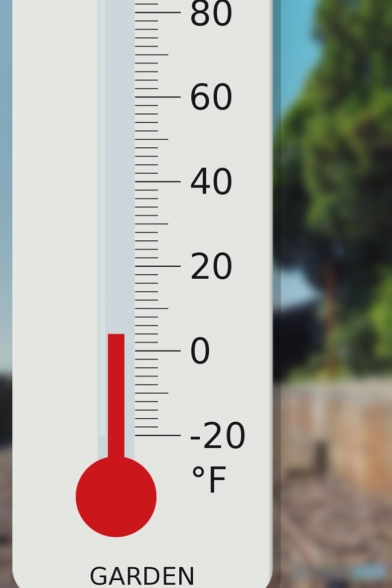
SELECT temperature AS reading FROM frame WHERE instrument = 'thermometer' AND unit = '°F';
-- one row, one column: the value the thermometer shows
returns 4 °F
